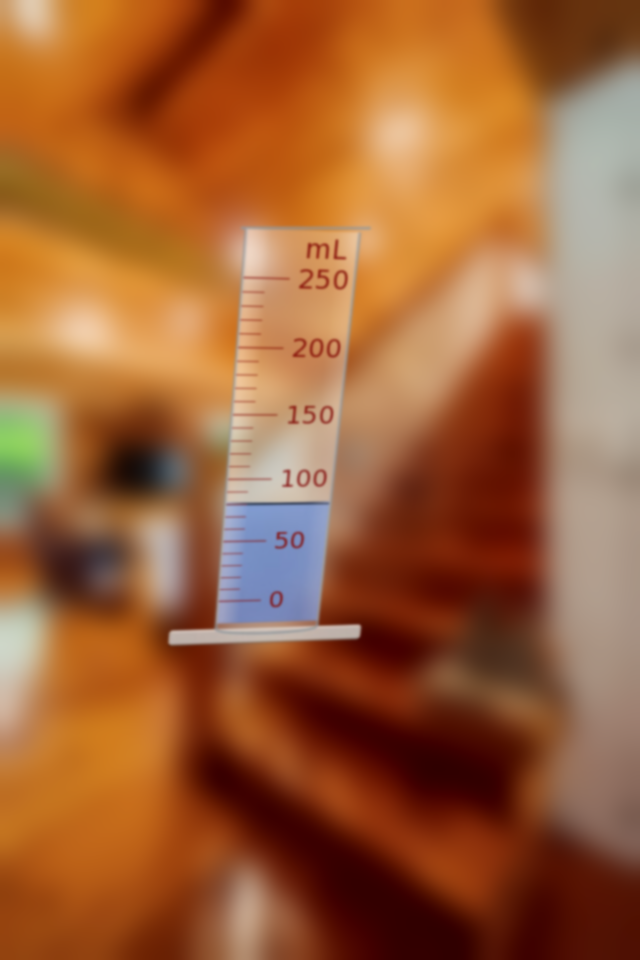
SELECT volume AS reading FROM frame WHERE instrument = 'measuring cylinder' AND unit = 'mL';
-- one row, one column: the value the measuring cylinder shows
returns 80 mL
